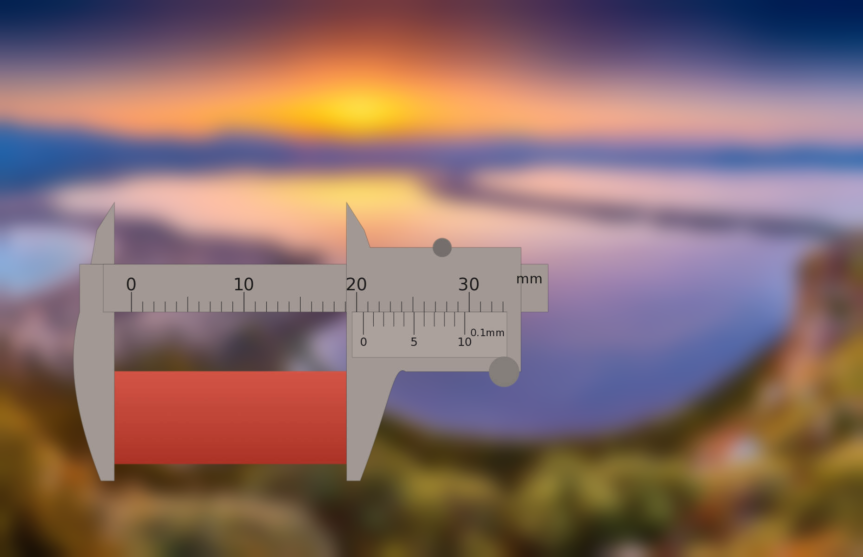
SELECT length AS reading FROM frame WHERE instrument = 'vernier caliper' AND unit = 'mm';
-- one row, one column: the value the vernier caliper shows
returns 20.6 mm
